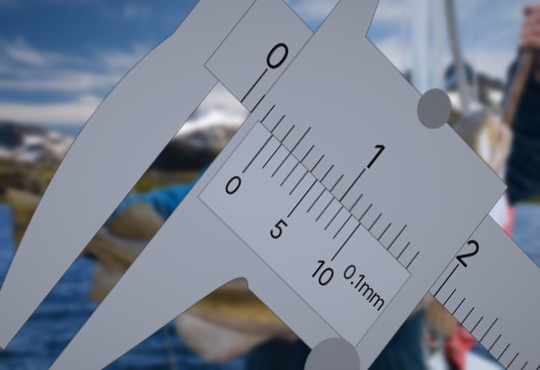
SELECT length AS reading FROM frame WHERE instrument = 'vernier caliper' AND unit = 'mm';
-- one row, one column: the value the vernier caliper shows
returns 3.2 mm
